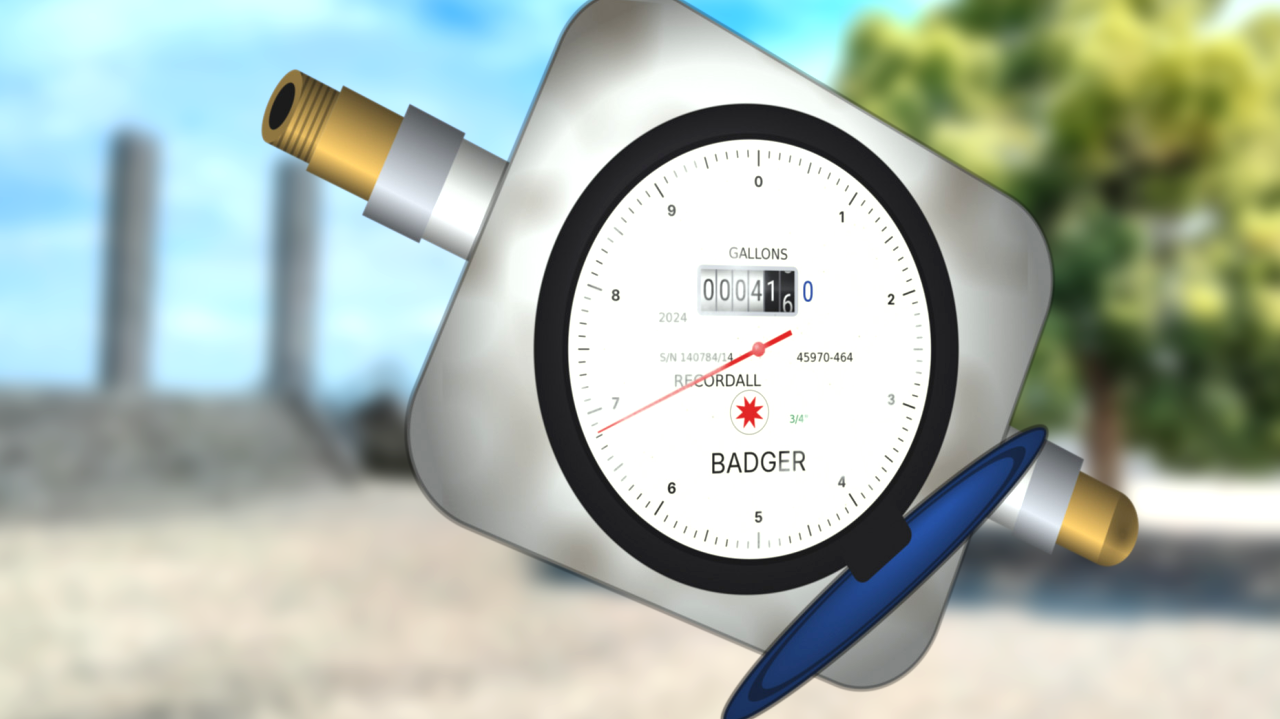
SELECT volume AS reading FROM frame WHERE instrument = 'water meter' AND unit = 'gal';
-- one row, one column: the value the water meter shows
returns 4156.8 gal
